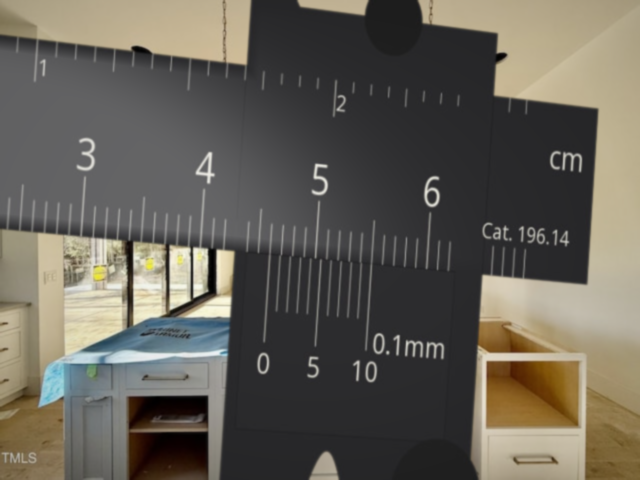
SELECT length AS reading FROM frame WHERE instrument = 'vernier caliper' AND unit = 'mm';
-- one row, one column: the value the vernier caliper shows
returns 46.0 mm
